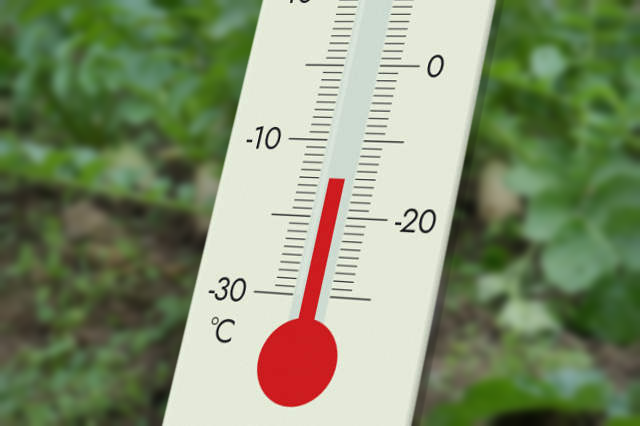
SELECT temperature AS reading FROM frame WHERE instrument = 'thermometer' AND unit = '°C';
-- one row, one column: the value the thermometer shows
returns -15 °C
